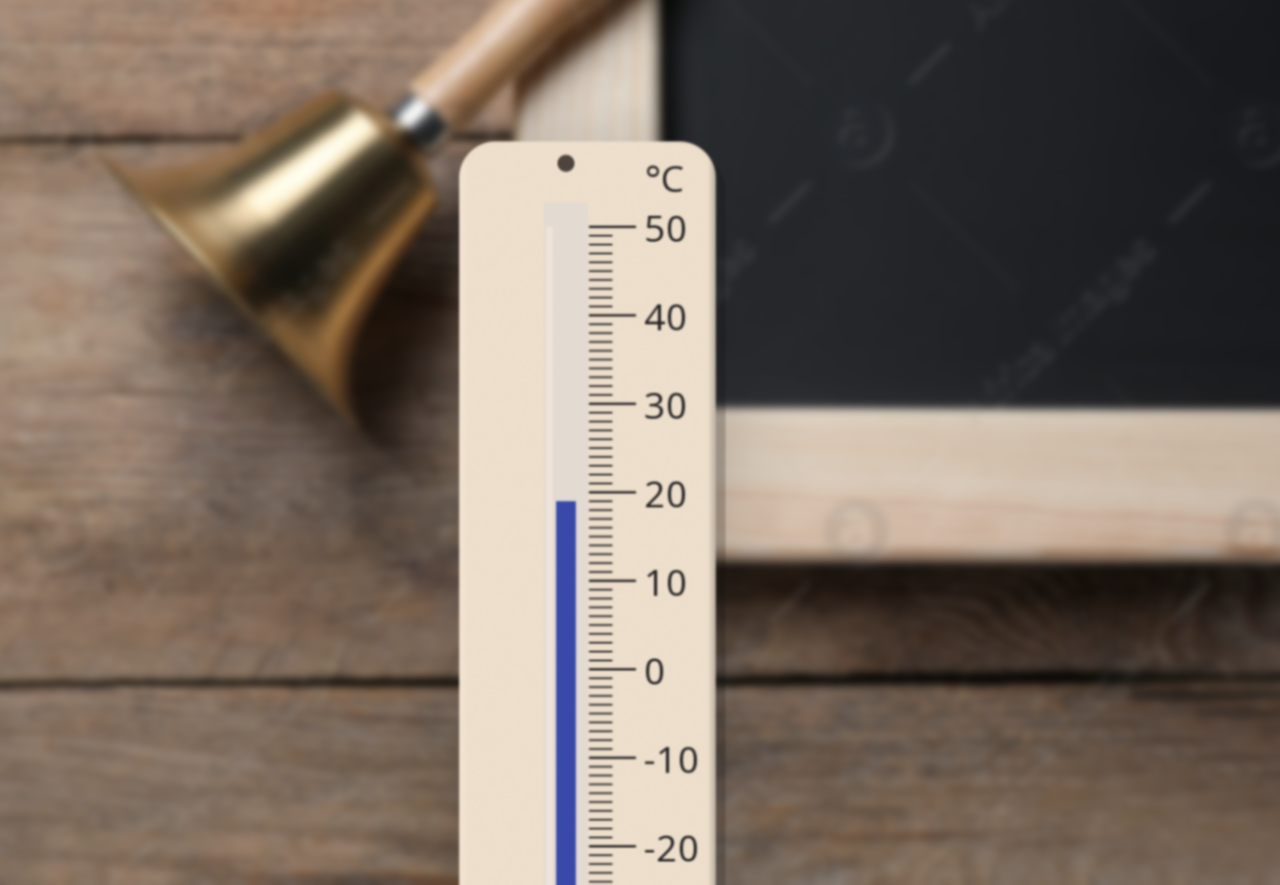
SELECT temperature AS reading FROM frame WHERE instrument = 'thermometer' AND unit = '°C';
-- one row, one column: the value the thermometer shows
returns 19 °C
